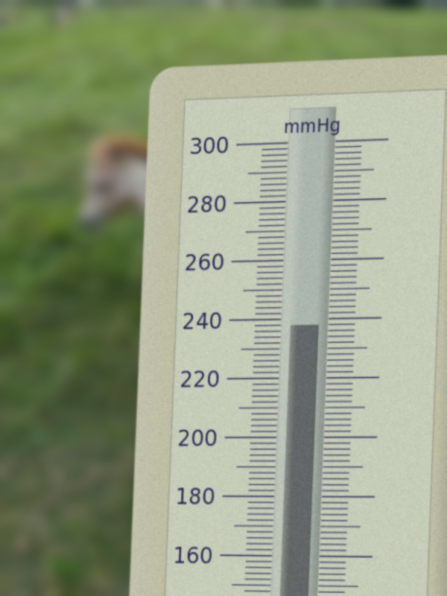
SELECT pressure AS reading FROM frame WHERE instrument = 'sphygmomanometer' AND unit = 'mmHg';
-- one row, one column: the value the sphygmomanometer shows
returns 238 mmHg
